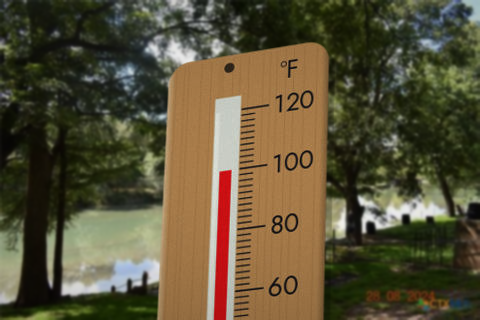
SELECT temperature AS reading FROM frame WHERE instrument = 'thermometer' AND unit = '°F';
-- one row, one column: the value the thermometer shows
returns 100 °F
